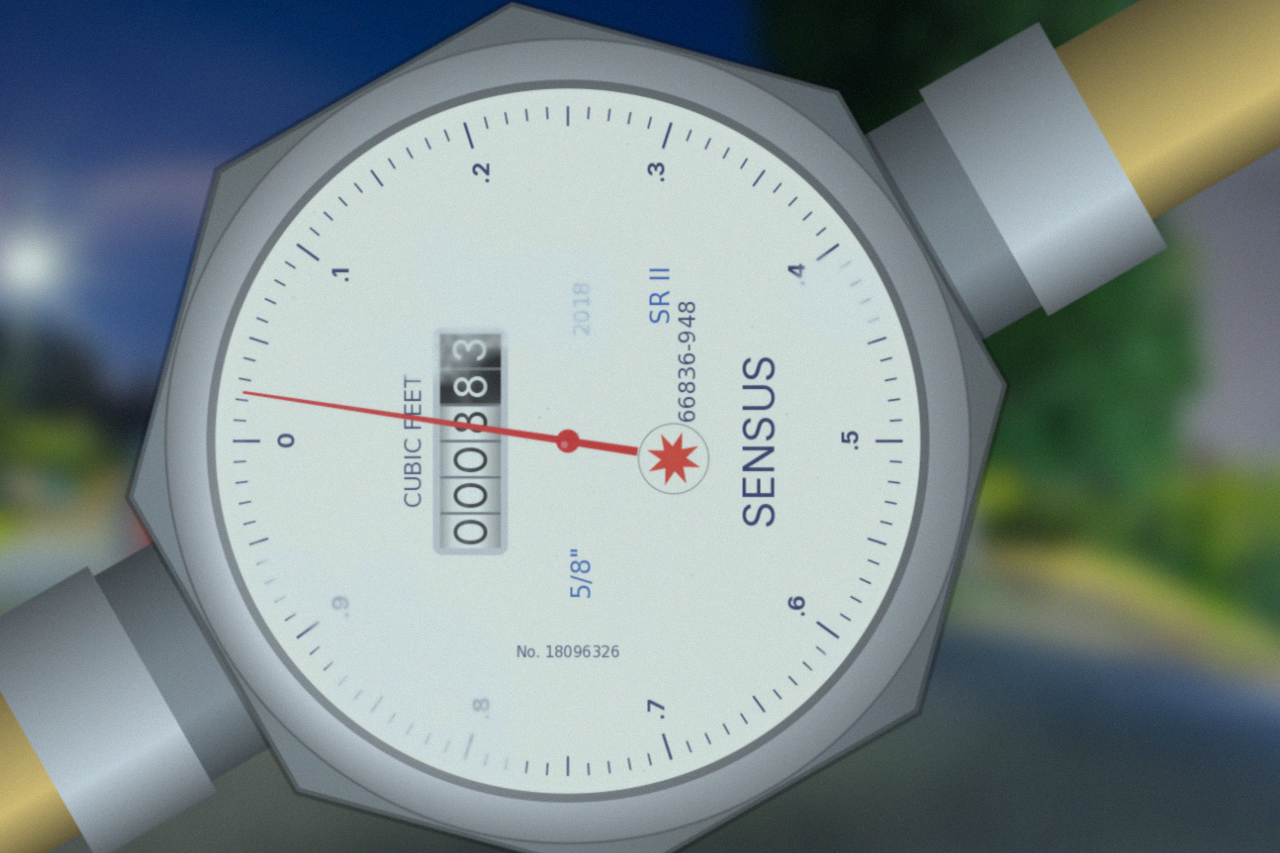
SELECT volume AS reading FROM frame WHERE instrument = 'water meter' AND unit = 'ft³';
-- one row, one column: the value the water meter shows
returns 883.02 ft³
